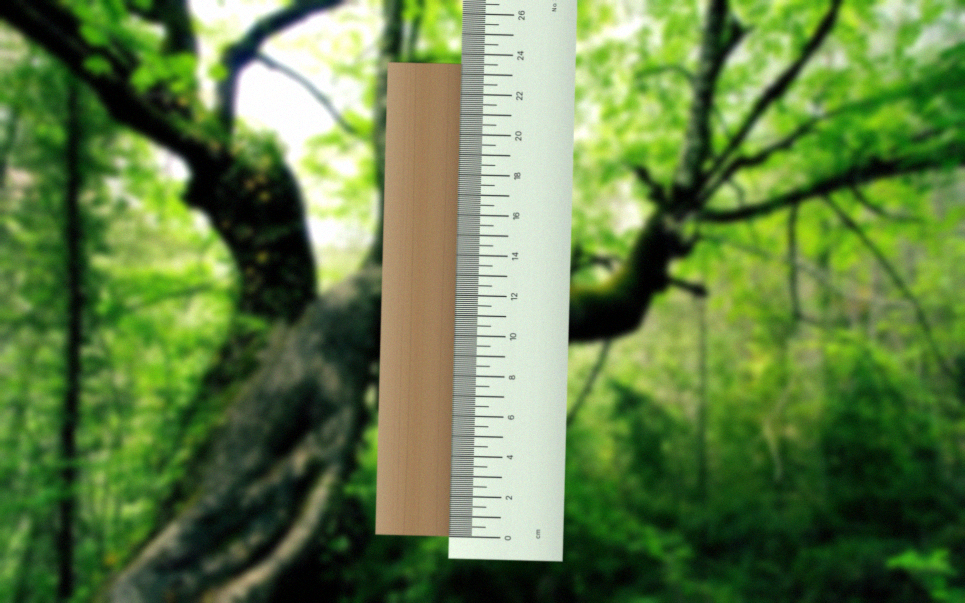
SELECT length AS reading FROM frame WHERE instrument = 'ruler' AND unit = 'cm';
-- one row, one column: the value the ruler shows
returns 23.5 cm
